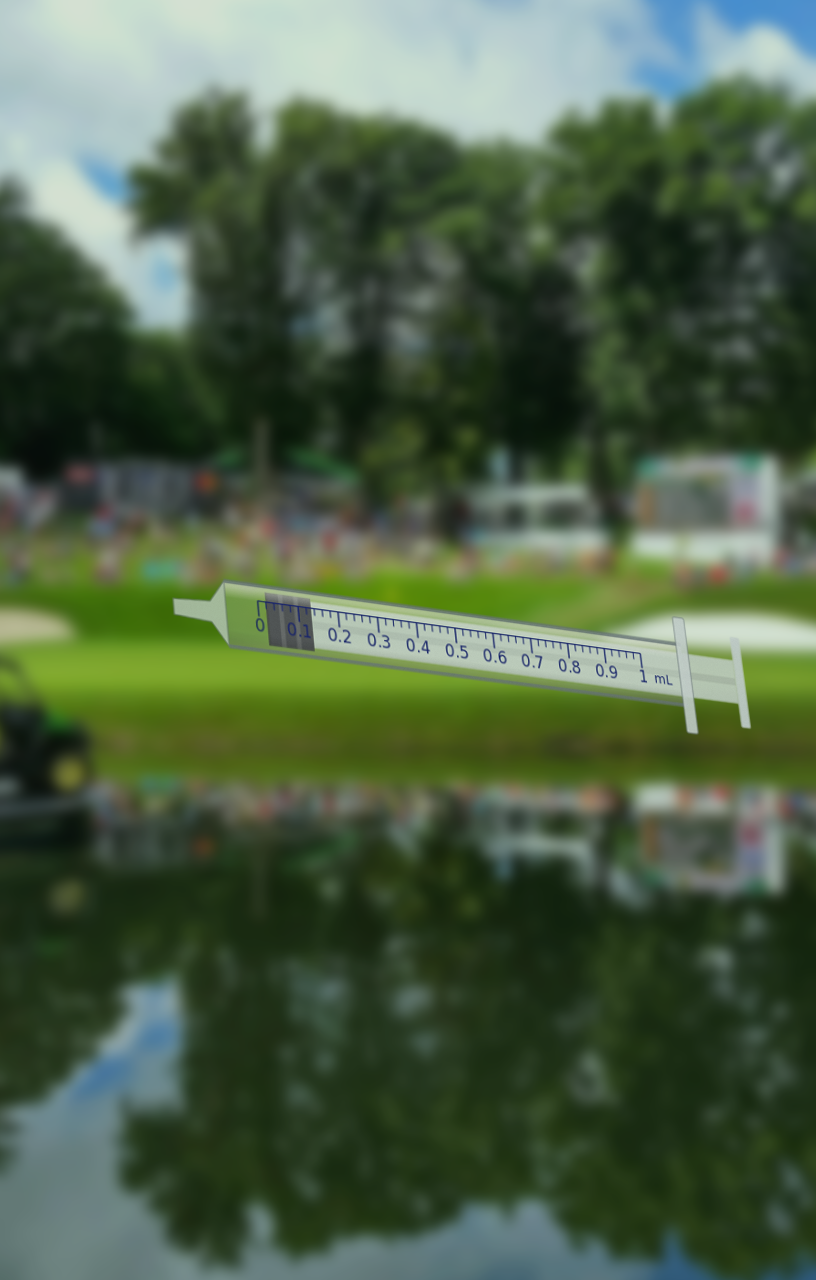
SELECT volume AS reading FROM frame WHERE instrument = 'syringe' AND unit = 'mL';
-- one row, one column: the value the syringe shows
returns 0.02 mL
